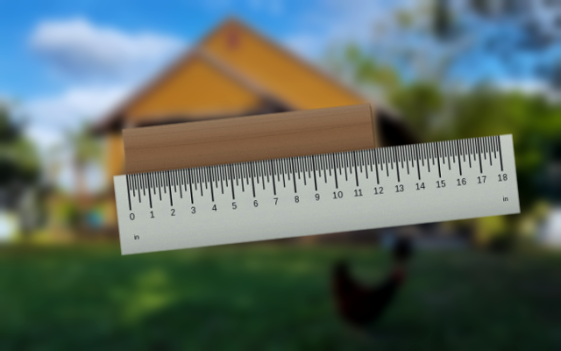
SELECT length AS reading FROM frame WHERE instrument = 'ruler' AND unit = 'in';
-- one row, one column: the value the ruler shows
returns 12 in
